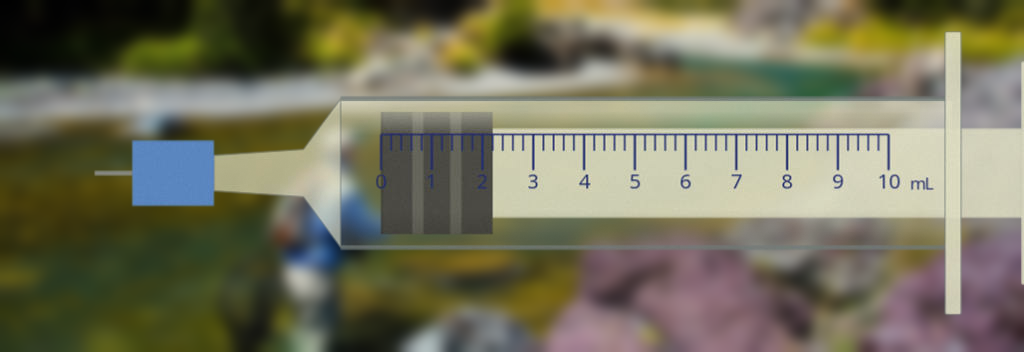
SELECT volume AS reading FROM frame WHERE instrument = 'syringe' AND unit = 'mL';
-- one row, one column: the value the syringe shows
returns 0 mL
